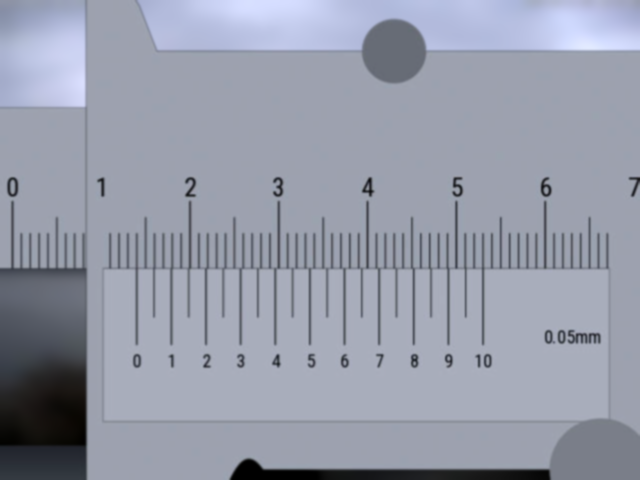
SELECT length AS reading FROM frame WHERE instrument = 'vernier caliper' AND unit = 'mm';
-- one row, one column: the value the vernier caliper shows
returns 14.0 mm
